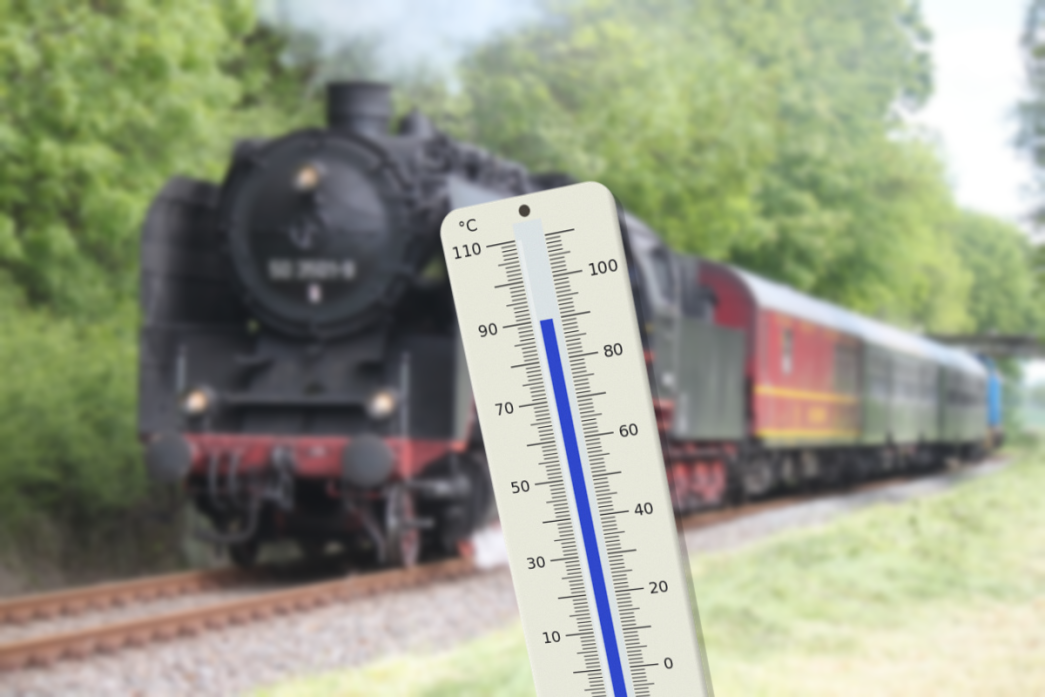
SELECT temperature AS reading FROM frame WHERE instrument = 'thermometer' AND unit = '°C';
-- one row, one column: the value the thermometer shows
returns 90 °C
